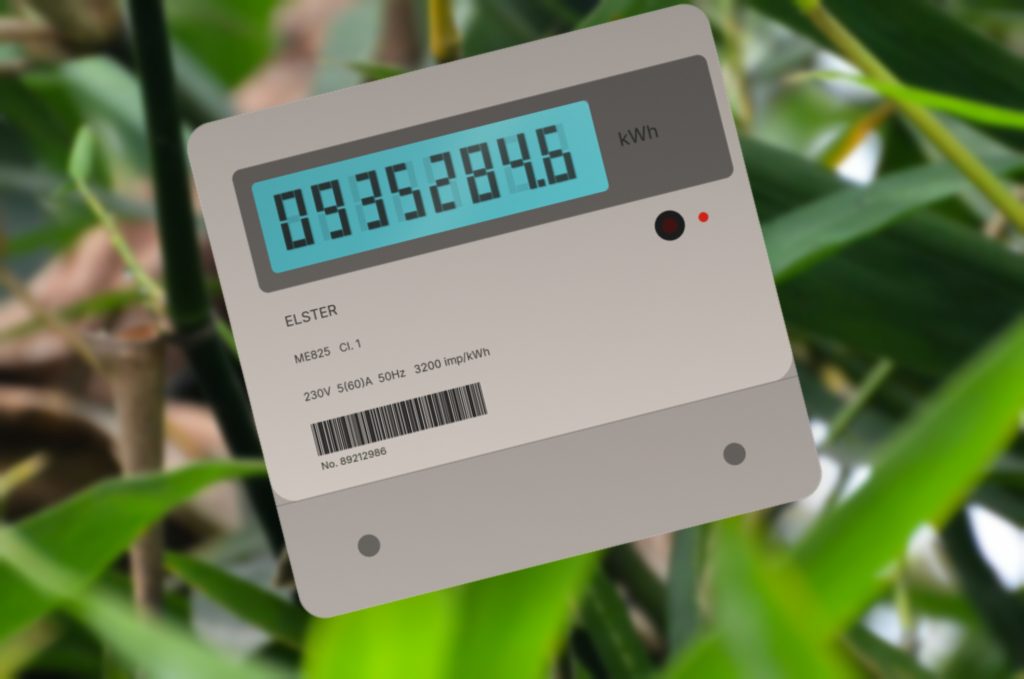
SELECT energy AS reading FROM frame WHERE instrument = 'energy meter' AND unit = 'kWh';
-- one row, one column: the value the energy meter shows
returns 935284.6 kWh
